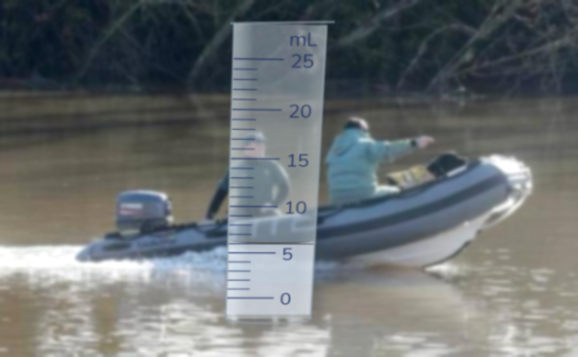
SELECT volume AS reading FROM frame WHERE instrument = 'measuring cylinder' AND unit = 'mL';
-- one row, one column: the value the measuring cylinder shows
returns 6 mL
